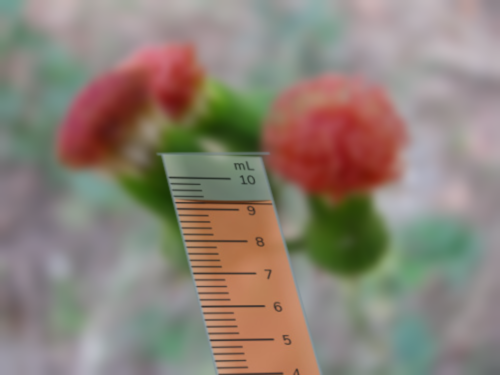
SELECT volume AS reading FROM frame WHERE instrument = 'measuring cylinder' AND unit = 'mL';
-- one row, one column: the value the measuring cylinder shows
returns 9.2 mL
